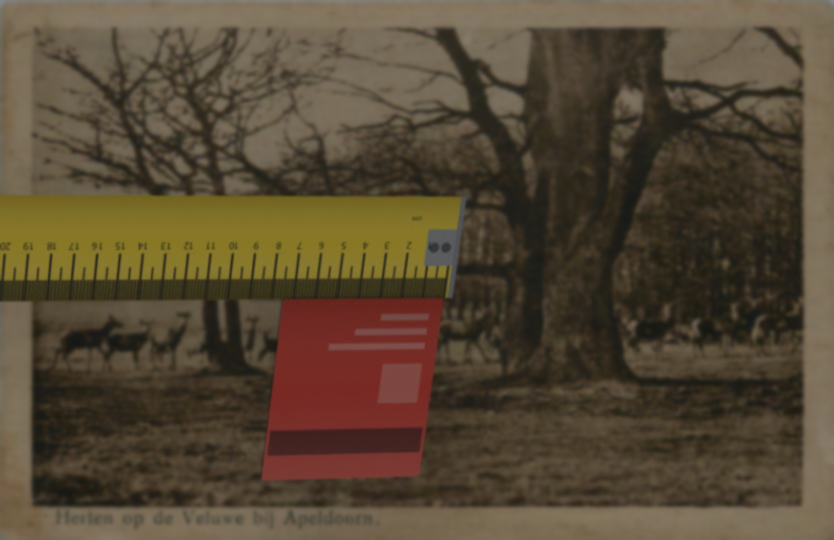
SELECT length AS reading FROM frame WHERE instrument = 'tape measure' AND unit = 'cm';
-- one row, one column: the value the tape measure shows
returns 7.5 cm
